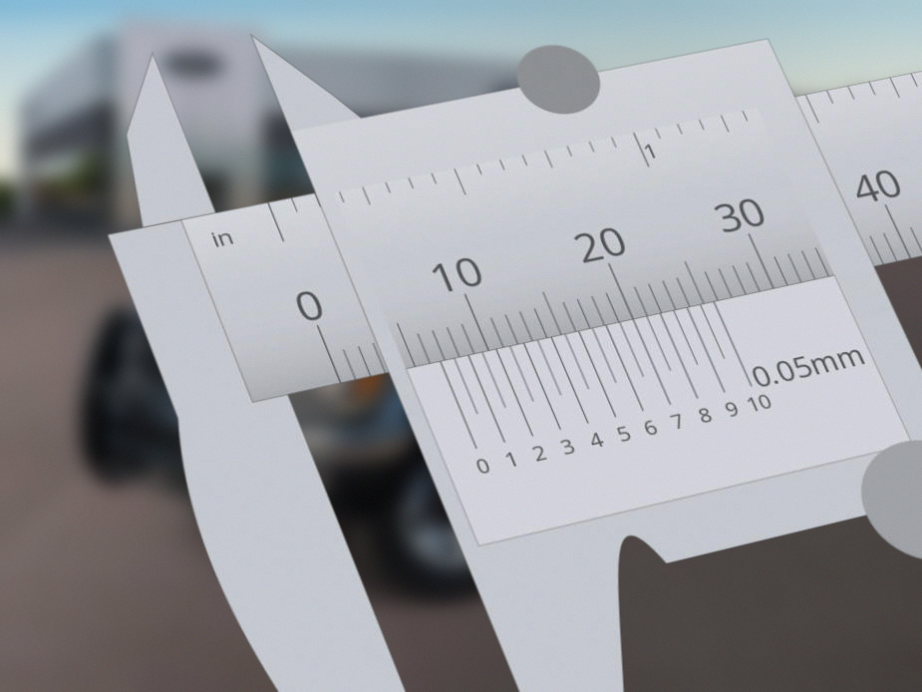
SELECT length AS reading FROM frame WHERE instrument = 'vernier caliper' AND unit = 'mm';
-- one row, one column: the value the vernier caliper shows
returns 6.7 mm
